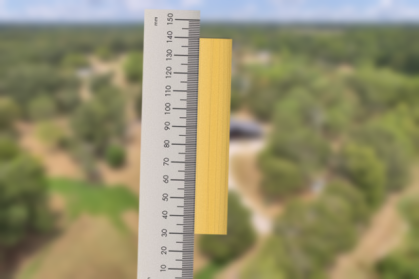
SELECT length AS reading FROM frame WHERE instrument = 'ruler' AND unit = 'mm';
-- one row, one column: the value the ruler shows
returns 110 mm
